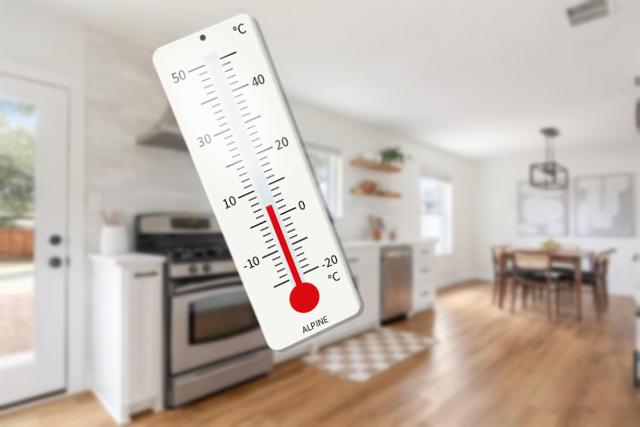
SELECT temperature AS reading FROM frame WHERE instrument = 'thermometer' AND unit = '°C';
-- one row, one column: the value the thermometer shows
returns 4 °C
